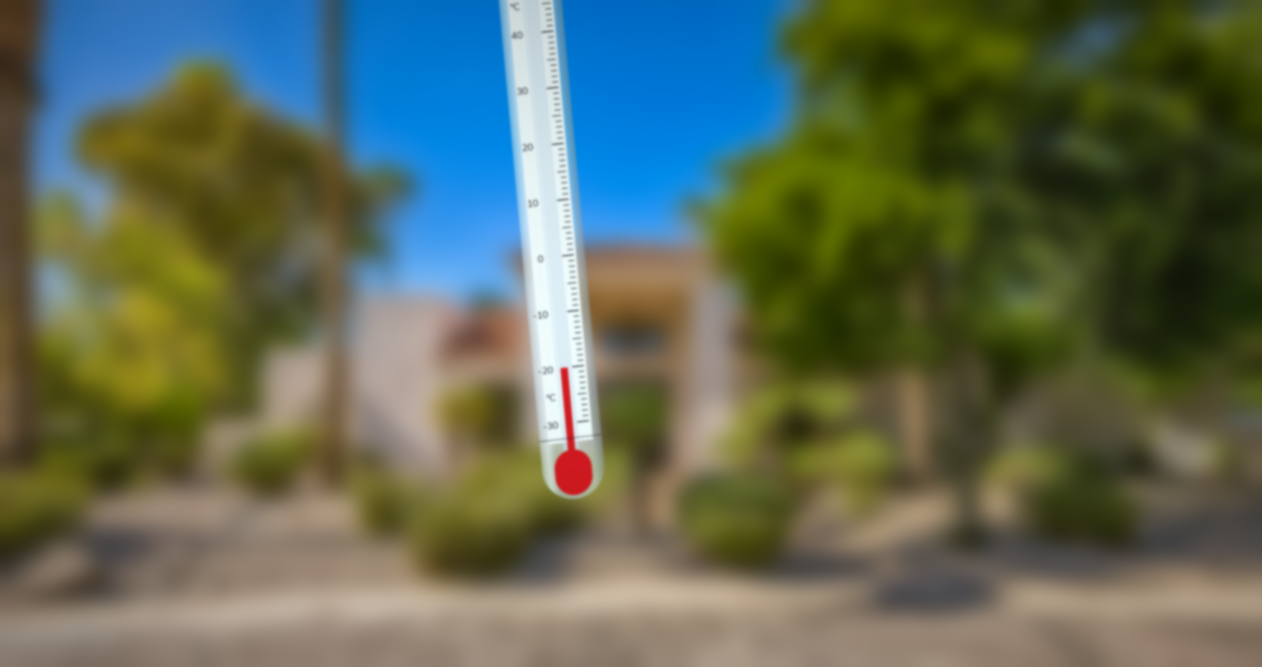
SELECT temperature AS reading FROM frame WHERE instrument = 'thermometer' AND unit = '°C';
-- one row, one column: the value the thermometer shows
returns -20 °C
